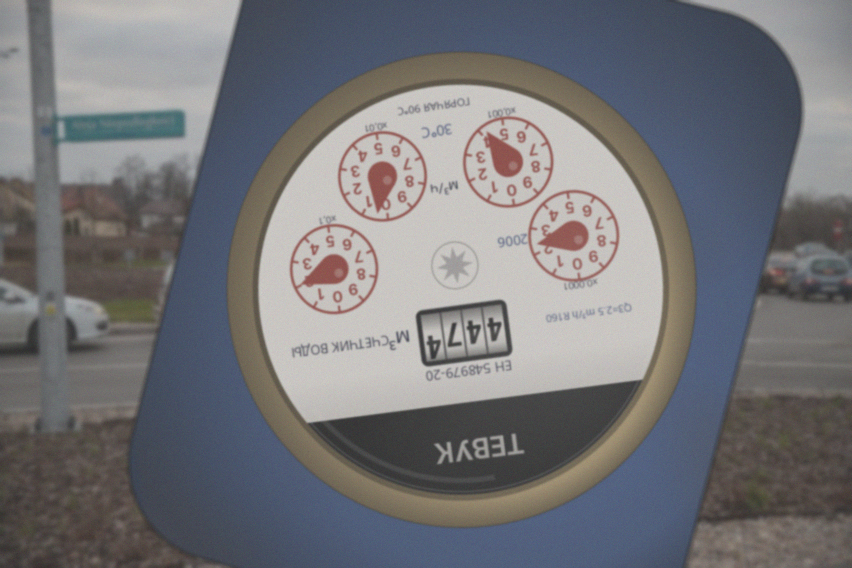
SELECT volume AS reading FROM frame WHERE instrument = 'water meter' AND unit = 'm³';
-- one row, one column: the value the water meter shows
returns 4474.2042 m³
